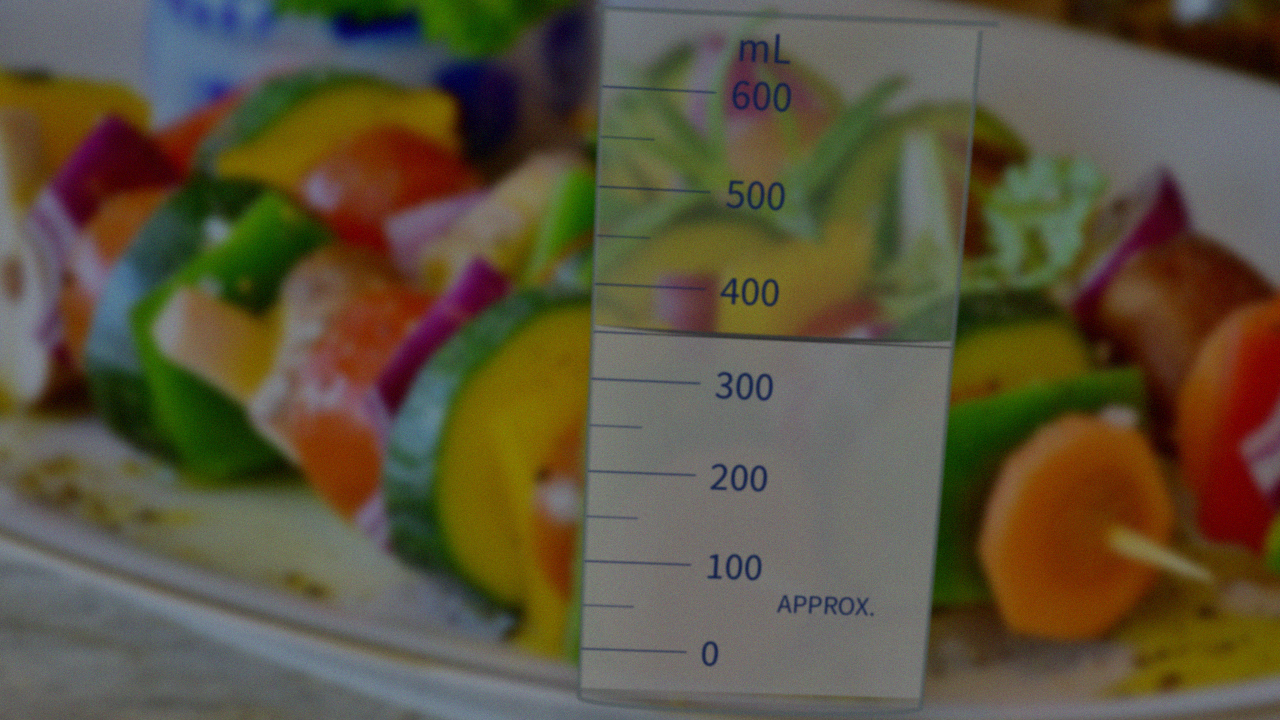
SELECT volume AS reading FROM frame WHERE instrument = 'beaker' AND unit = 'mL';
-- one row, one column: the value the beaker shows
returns 350 mL
